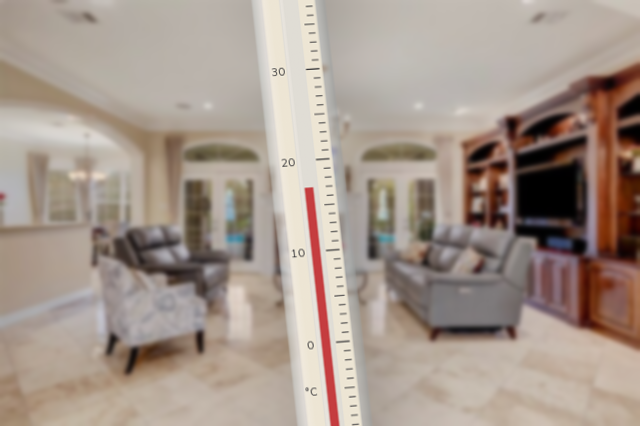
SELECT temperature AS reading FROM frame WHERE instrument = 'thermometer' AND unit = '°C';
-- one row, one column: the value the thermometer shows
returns 17 °C
